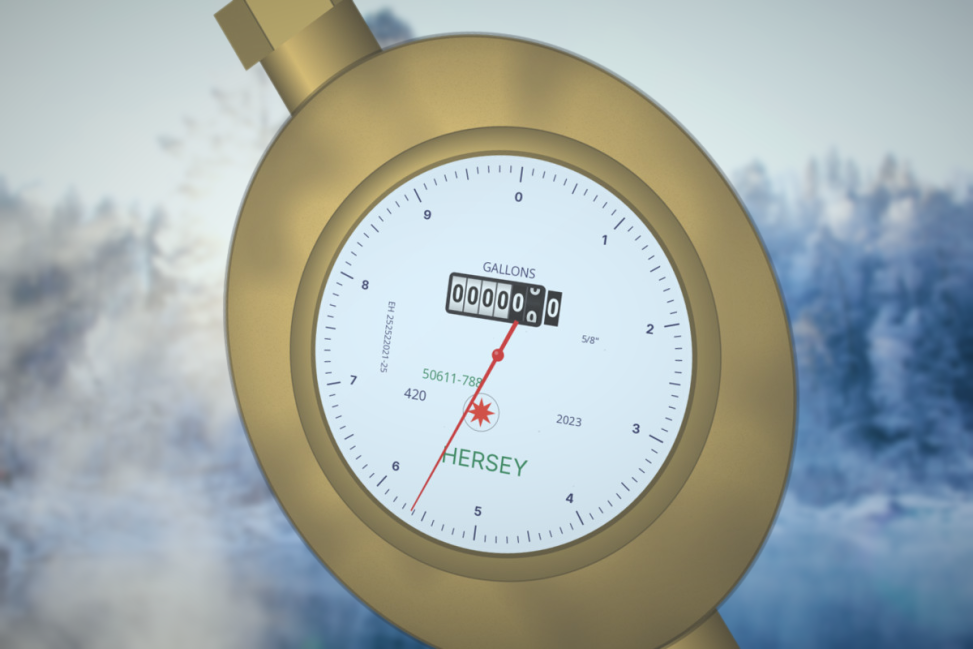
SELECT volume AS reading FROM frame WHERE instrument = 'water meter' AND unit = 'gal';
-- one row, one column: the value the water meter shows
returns 85.6 gal
